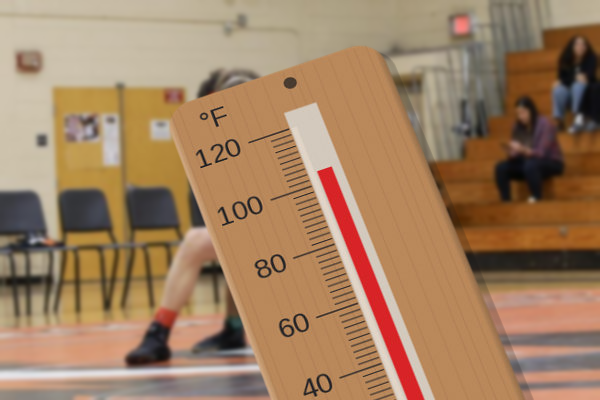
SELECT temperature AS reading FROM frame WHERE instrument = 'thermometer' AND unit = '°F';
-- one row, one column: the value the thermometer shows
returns 104 °F
